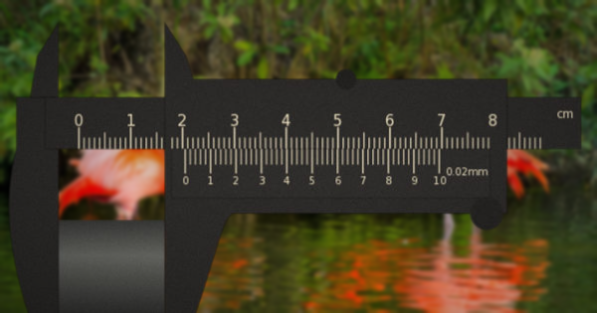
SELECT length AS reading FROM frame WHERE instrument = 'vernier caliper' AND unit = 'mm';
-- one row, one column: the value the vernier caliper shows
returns 20.5 mm
